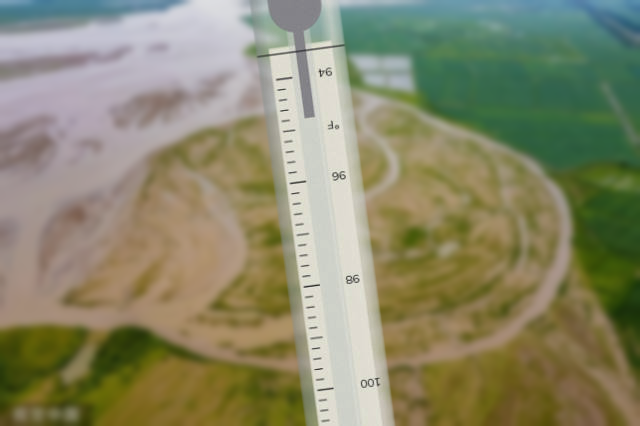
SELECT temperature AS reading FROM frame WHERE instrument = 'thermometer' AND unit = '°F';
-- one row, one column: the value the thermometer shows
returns 94.8 °F
